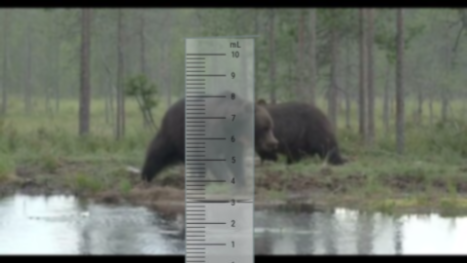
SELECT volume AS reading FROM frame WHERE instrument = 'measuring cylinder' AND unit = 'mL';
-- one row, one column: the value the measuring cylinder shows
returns 3 mL
